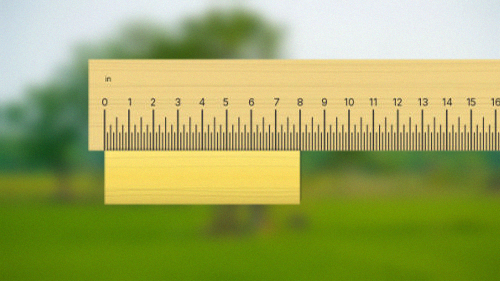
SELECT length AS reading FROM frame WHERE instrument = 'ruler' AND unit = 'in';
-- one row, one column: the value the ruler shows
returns 8 in
